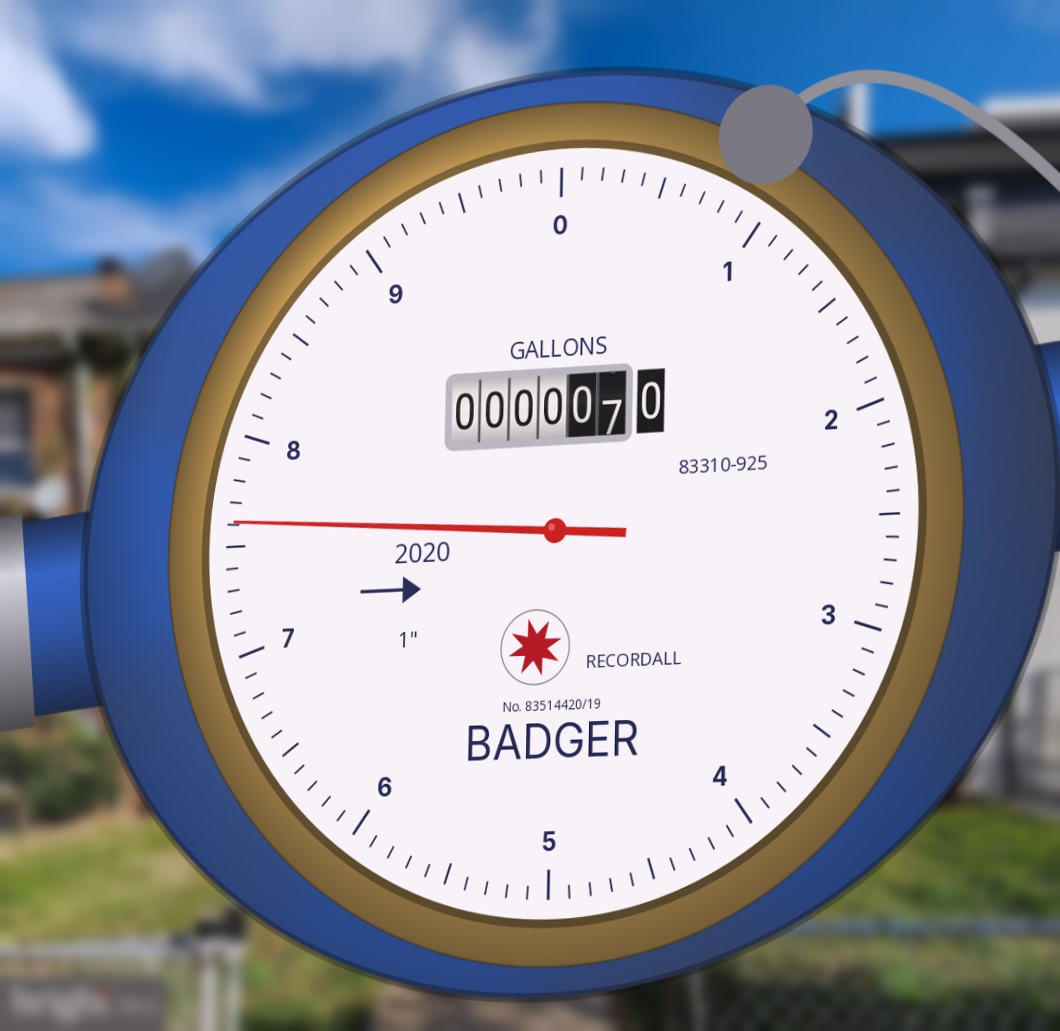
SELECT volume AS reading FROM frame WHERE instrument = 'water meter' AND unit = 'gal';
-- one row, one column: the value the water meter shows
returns 67.6 gal
